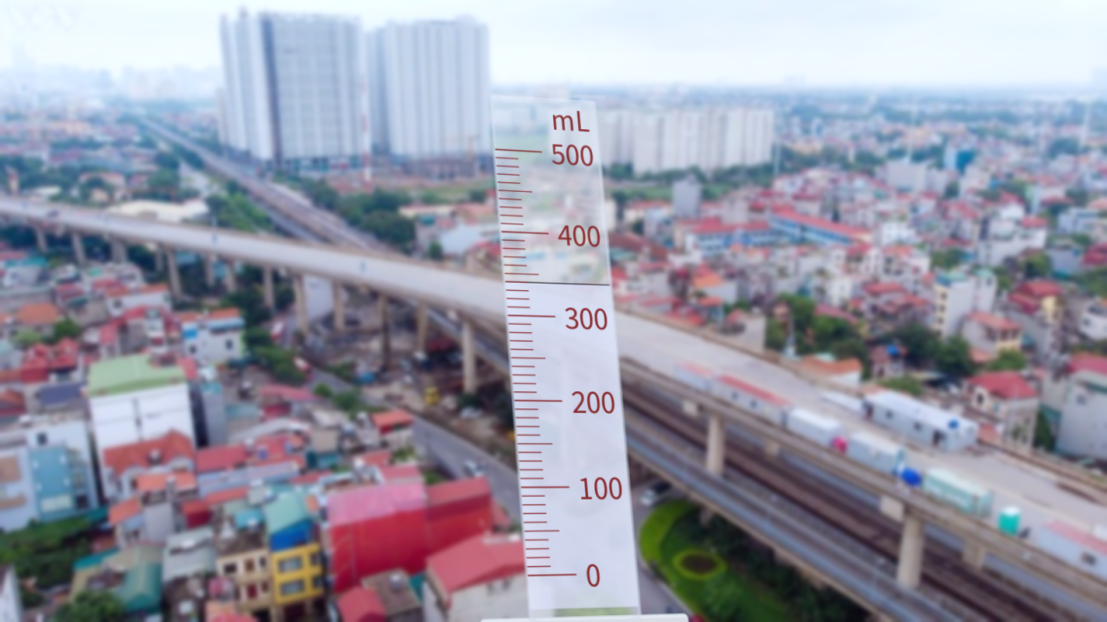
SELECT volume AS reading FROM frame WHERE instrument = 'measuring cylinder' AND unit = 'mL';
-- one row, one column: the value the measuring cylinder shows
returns 340 mL
